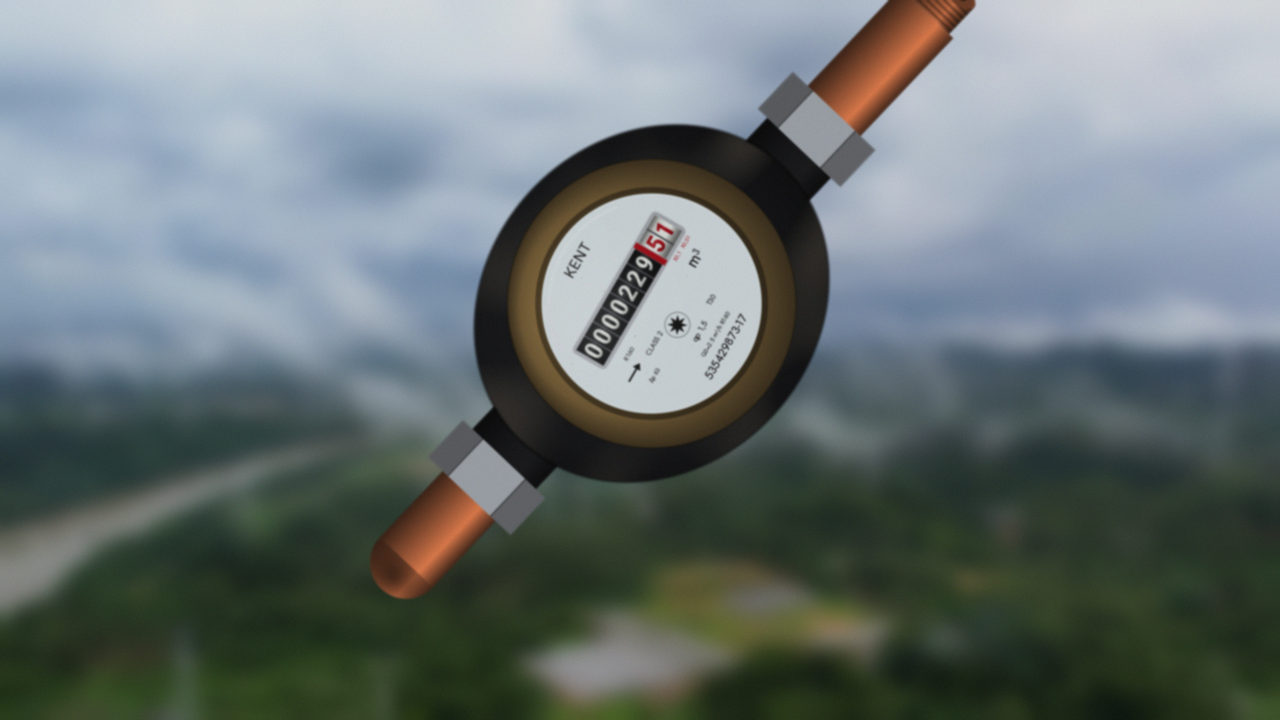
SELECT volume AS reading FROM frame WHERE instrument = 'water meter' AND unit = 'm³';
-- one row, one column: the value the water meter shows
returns 229.51 m³
